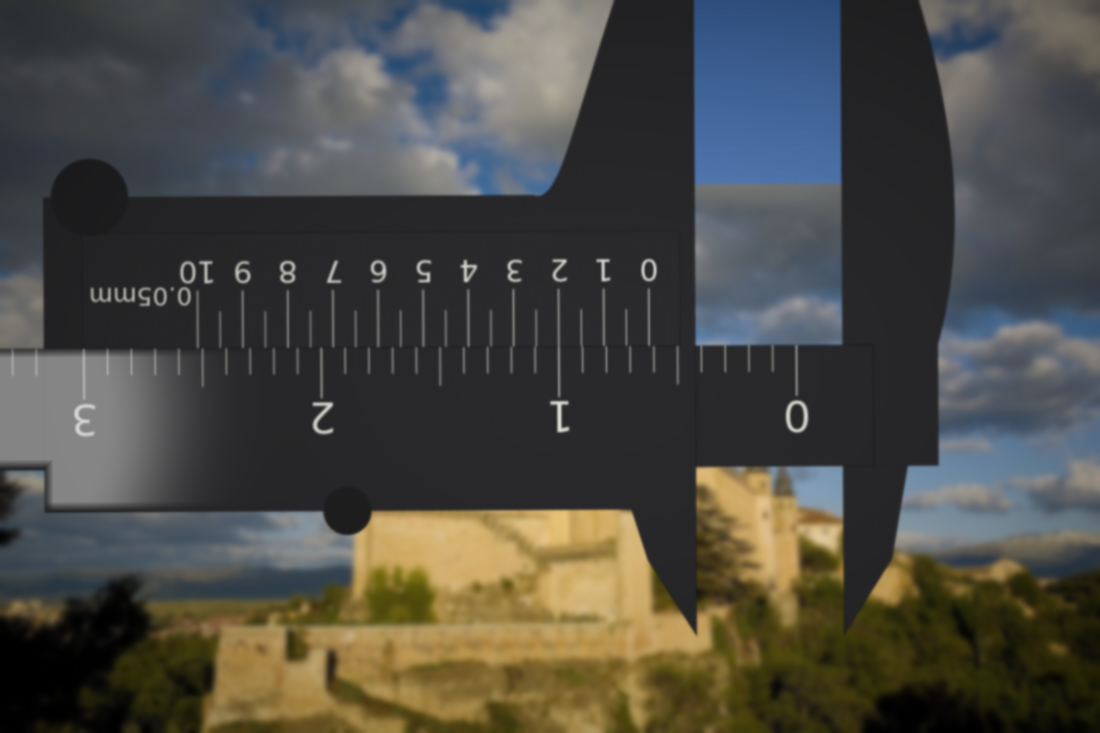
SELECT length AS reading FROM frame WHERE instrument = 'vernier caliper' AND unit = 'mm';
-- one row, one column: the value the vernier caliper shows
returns 6.2 mm
